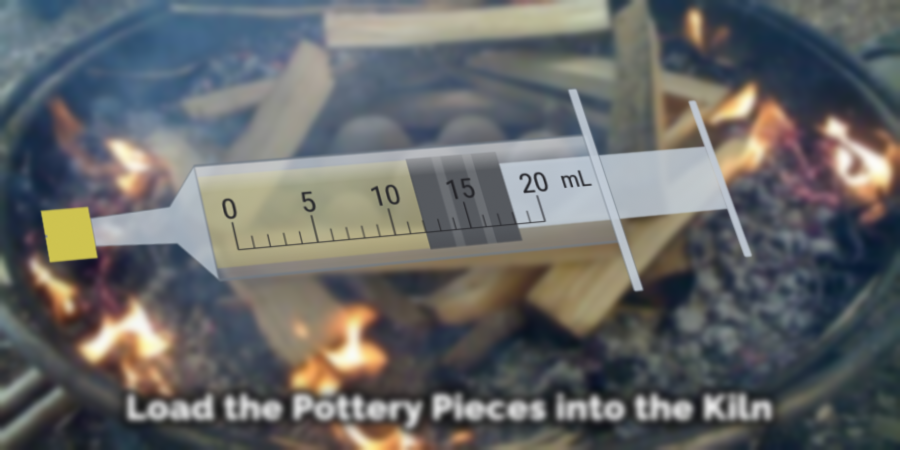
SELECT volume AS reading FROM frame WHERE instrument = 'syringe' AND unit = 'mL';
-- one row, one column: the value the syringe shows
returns 12 mL
